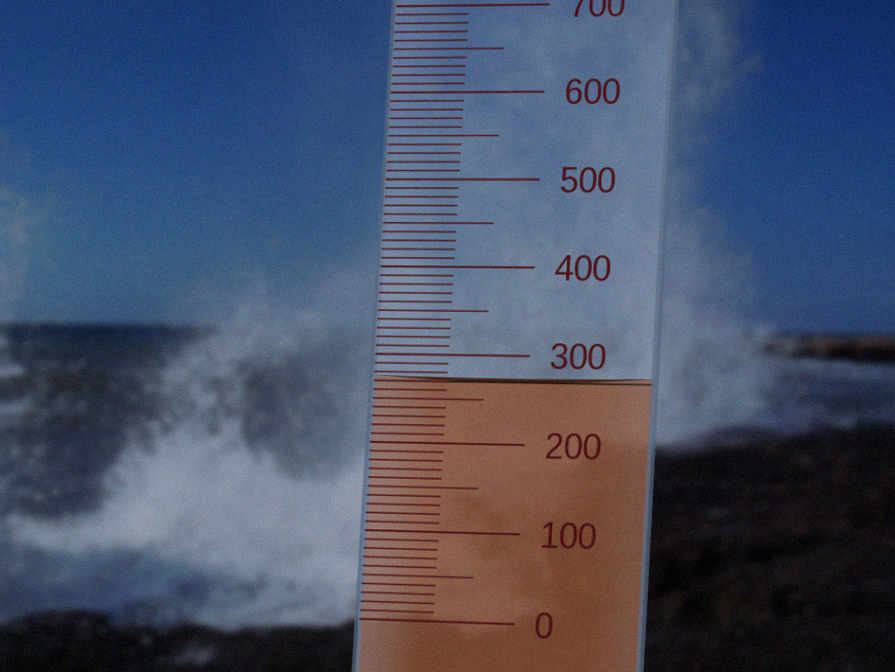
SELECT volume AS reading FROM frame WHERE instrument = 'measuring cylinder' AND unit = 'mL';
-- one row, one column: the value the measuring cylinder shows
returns 270 mL
